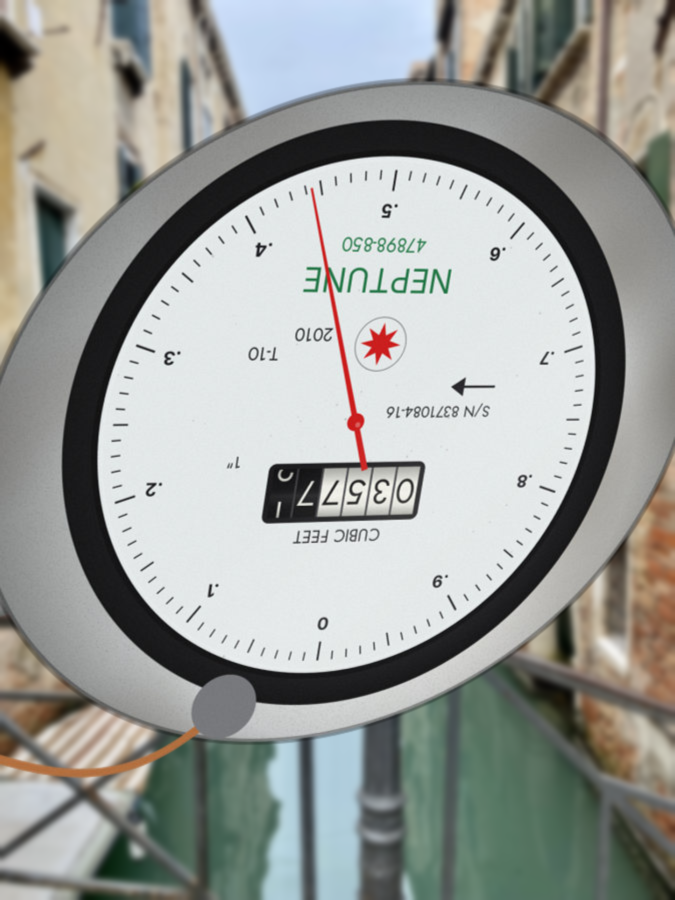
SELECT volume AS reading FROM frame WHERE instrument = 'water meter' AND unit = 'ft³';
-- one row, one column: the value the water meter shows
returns 35771.44 ft³
